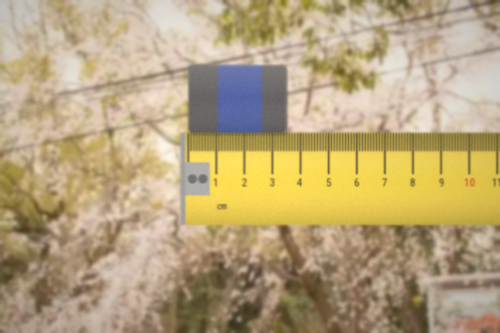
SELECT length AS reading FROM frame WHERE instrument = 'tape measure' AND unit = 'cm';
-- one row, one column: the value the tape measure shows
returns 3.5 cm
